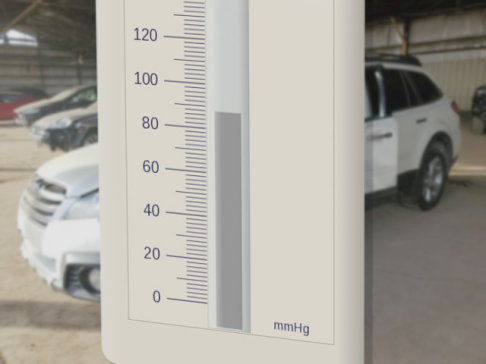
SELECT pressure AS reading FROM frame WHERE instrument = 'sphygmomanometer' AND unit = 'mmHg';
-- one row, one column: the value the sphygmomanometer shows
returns 88 mmHg
